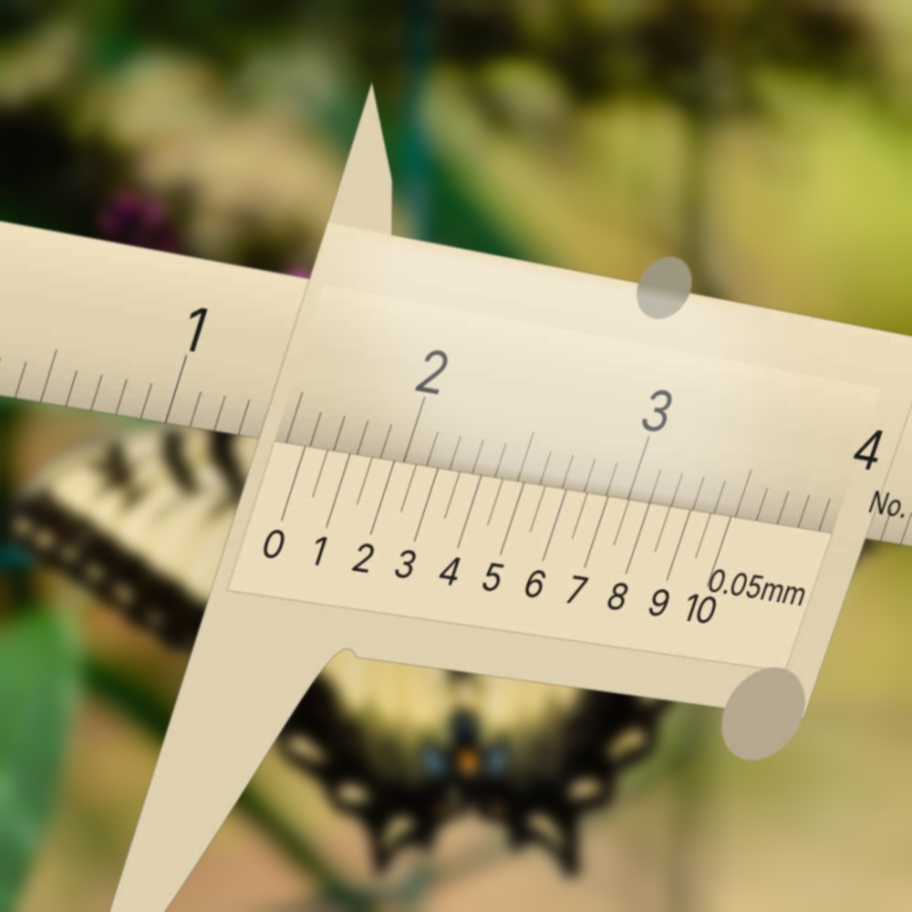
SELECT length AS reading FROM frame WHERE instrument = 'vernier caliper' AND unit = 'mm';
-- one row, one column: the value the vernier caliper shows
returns 15.8 mm
